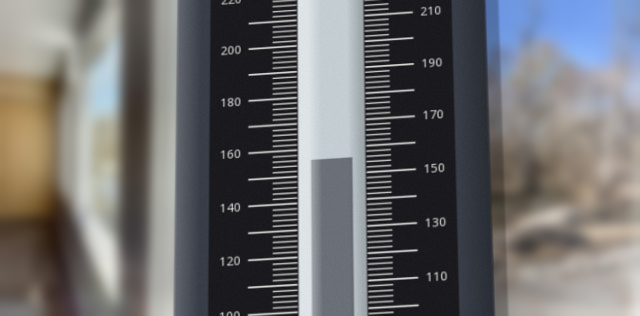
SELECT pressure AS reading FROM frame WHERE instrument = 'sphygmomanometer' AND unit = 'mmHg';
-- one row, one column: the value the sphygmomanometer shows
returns 156 mmHg
